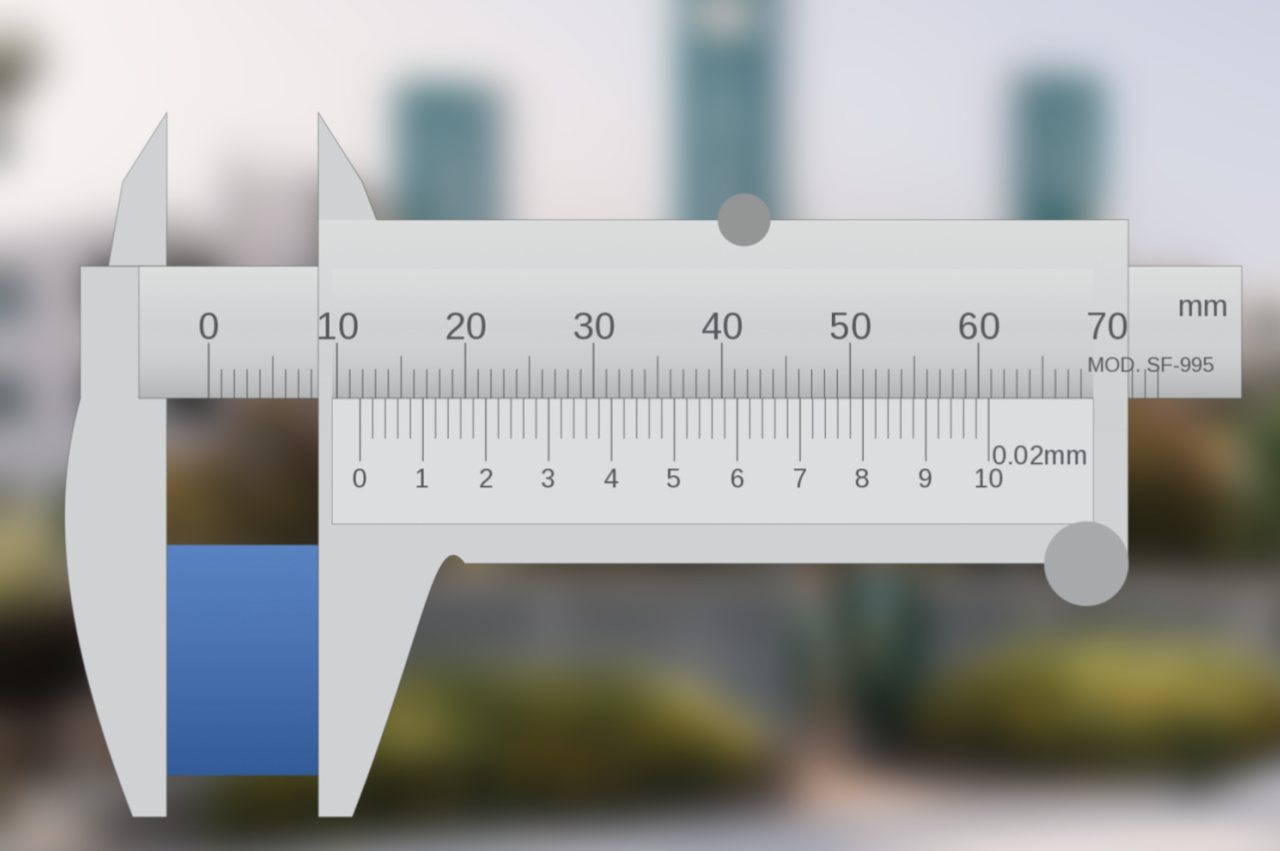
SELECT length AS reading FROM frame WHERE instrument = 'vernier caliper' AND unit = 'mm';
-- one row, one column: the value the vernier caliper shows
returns 11.8 mm
